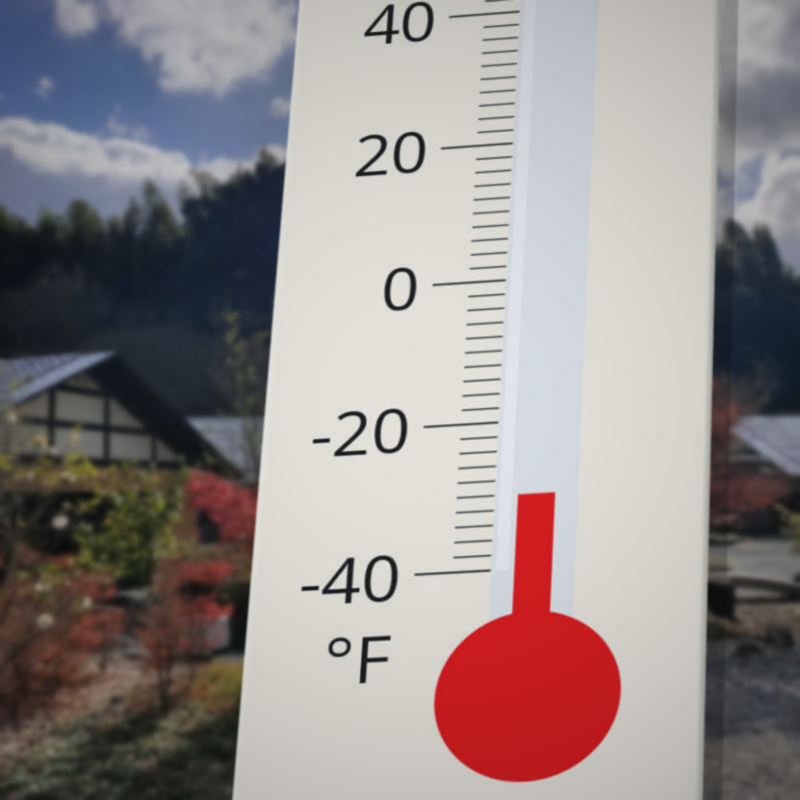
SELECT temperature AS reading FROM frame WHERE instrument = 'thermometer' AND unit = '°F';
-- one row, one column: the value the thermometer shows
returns -30 °F
